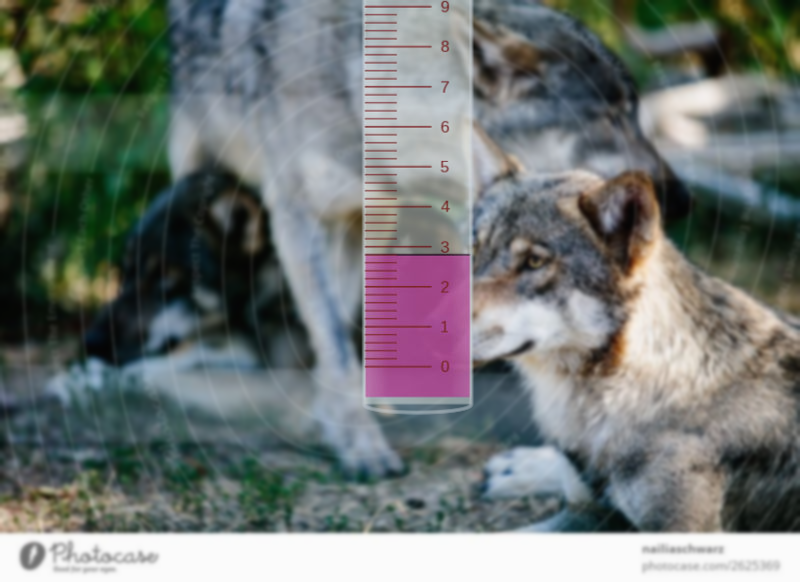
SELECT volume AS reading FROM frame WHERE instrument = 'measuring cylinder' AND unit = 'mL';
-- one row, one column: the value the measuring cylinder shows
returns 2.8 mL
